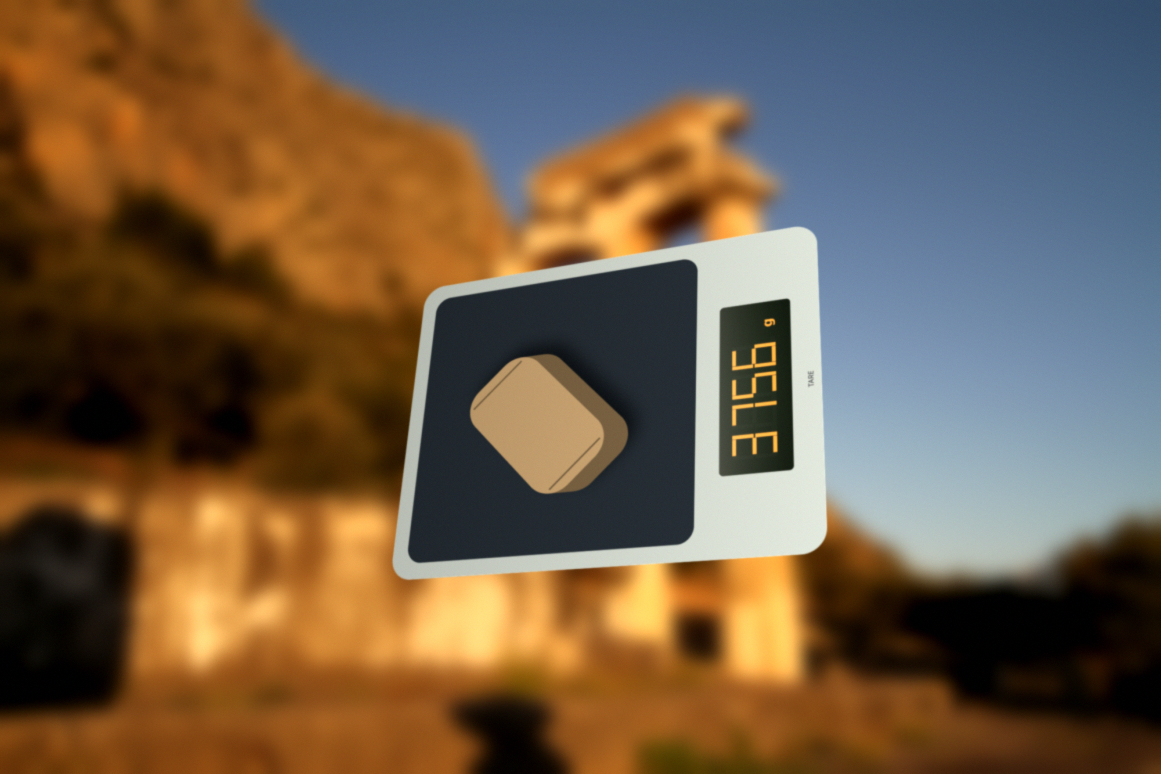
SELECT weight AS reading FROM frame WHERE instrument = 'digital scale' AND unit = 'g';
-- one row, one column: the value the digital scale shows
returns 3756 g
